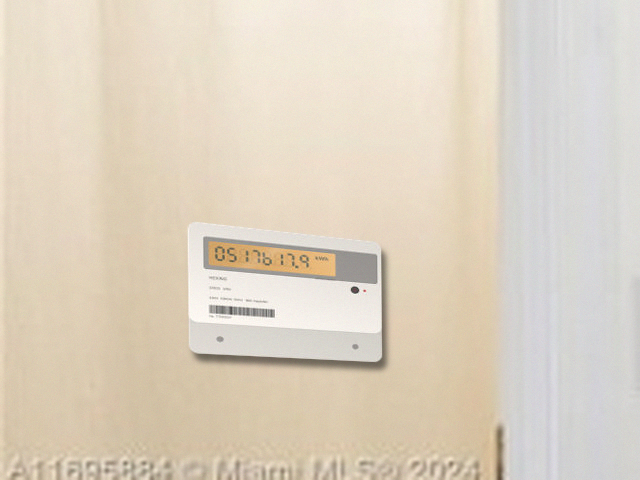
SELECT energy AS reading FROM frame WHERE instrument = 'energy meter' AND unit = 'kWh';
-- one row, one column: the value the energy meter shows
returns 517617.9 kWh
